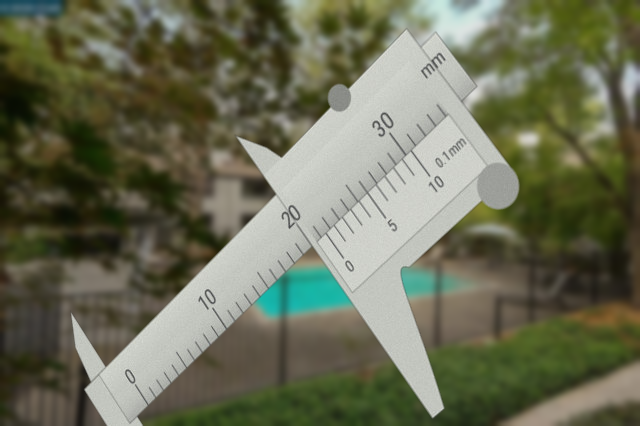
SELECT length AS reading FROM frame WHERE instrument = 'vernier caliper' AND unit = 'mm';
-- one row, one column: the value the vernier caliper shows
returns 21.5 mm
